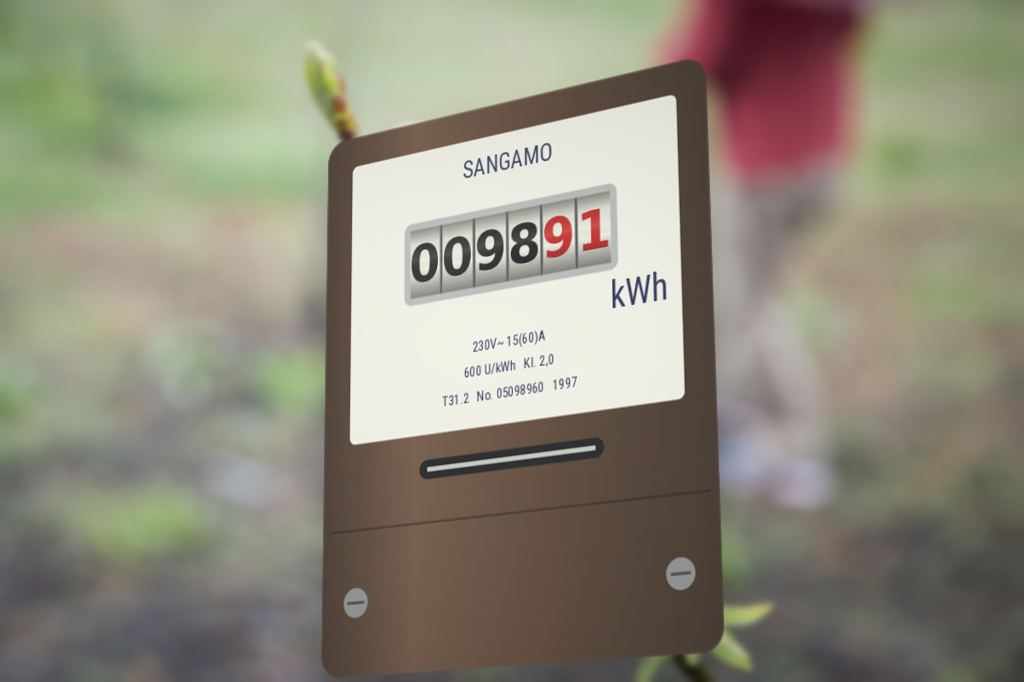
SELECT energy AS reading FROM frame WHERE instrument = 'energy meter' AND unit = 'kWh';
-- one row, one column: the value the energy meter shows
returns 98.91 kWh
